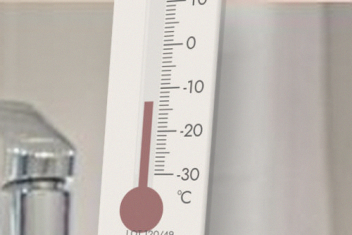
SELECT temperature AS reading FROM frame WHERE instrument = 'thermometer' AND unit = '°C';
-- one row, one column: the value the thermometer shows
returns -13 °C
